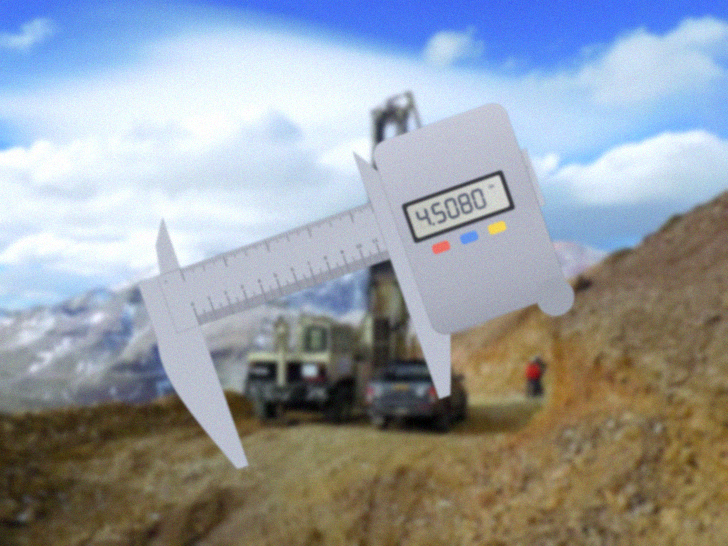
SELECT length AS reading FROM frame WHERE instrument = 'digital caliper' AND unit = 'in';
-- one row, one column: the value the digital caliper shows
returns 4.5080 in
